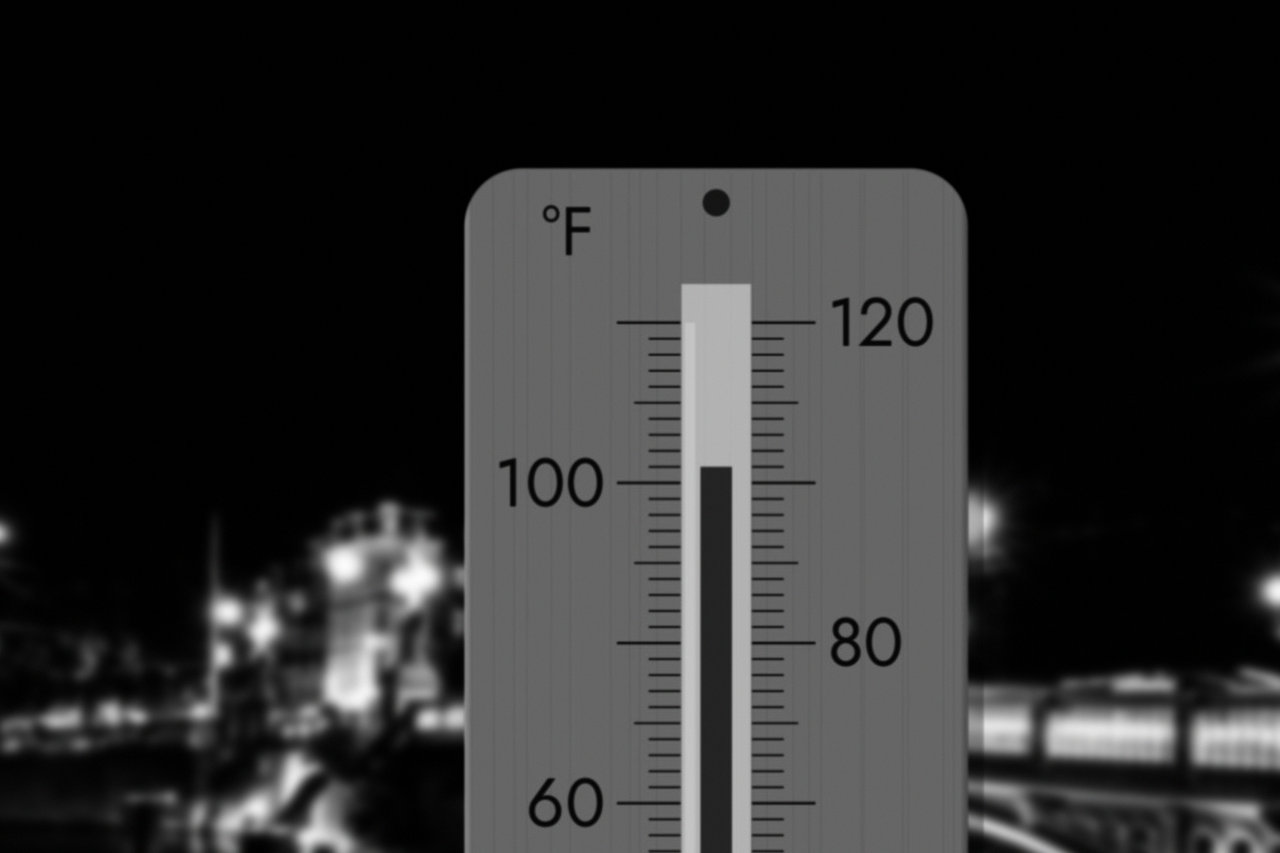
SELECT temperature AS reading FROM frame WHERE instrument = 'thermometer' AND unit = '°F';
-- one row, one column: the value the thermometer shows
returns 102 °F
